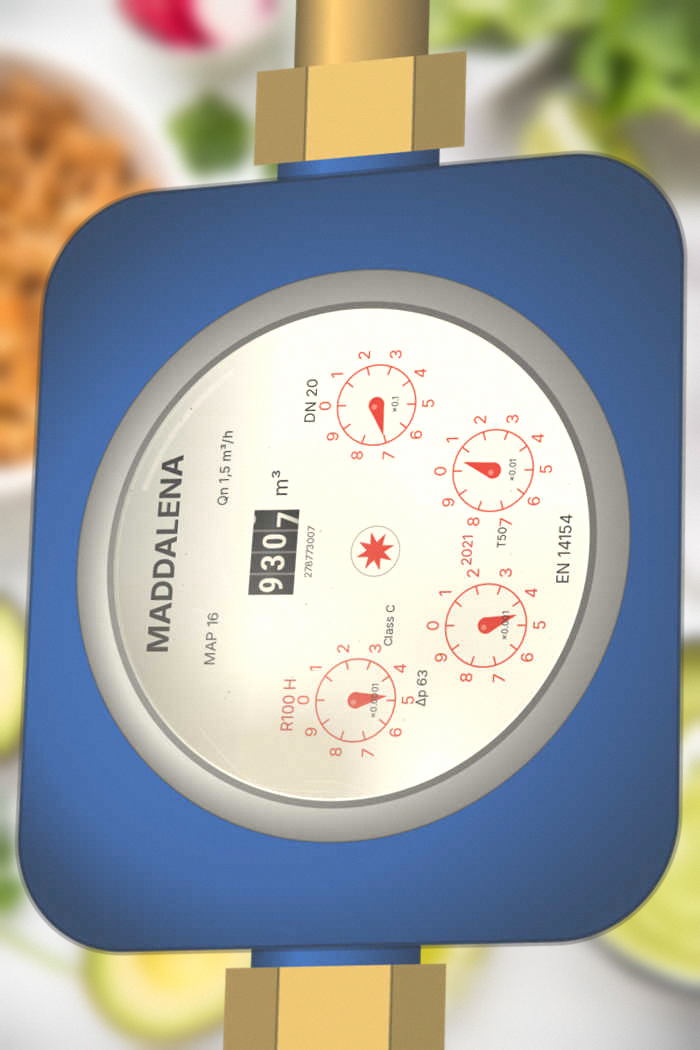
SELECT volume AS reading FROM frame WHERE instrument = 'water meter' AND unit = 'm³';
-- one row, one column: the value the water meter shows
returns 9306.7044 m³
